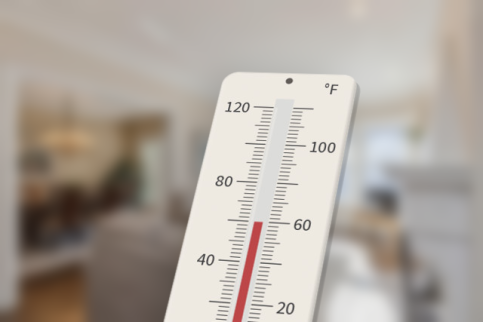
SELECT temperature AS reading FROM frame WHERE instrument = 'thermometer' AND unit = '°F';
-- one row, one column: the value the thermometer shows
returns 60 °F
